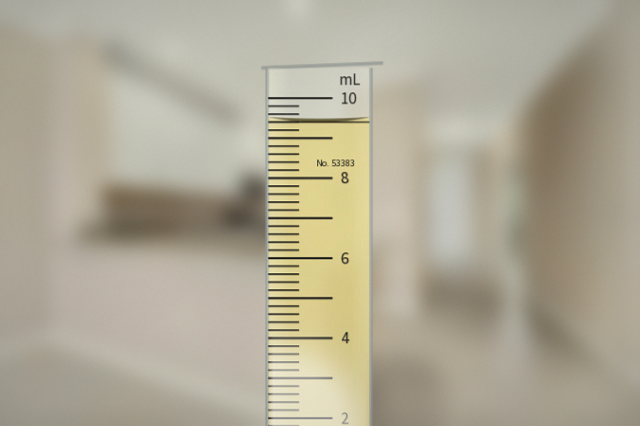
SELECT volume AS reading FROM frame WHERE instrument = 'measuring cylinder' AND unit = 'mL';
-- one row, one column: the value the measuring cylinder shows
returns 9.4 mL
